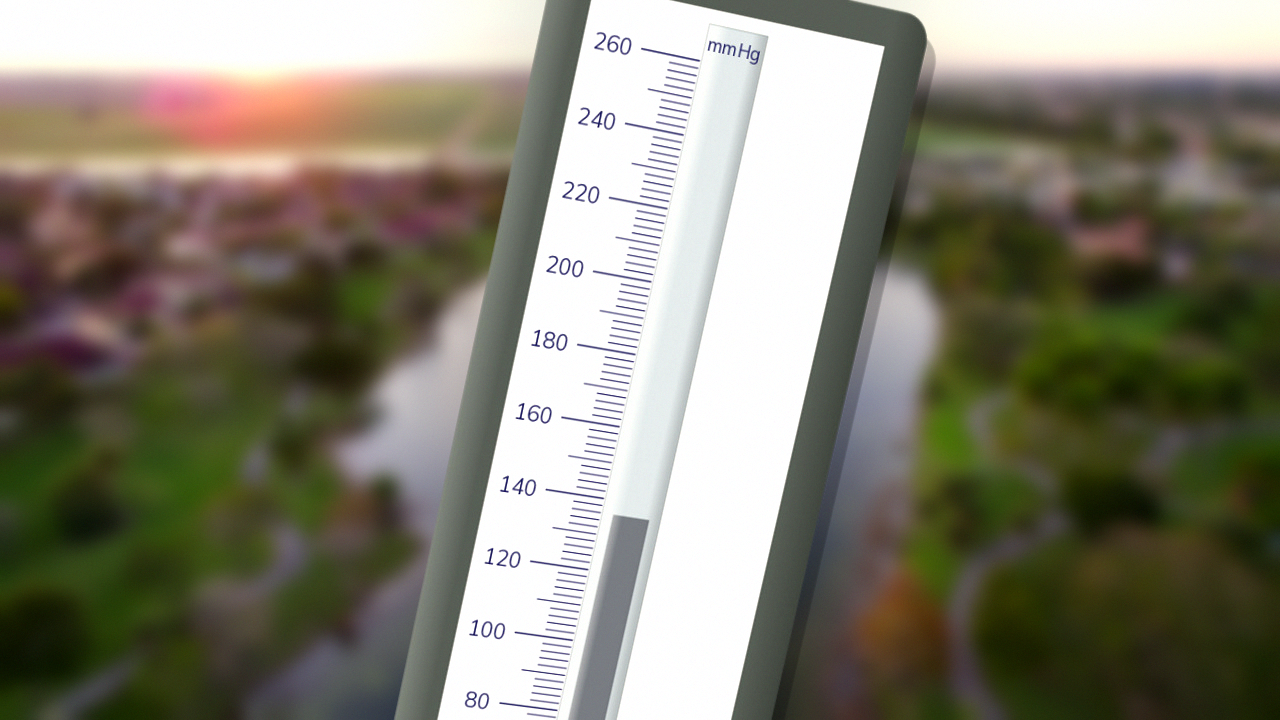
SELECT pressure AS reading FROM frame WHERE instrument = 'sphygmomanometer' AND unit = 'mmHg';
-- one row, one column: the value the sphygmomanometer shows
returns 136 mmHg
